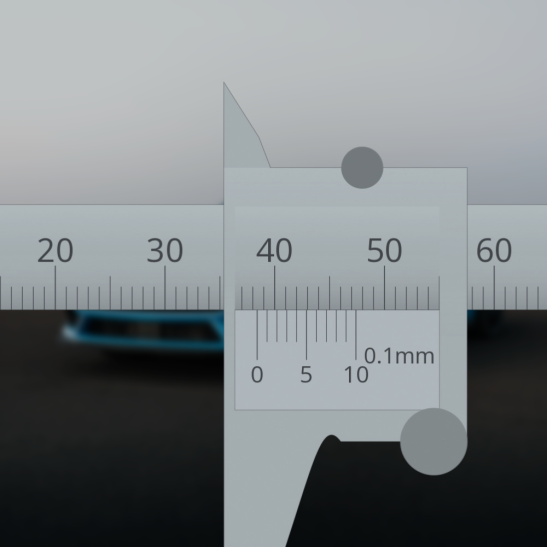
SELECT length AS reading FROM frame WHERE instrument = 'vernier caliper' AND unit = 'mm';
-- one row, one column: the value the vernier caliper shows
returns 38.4 mm
